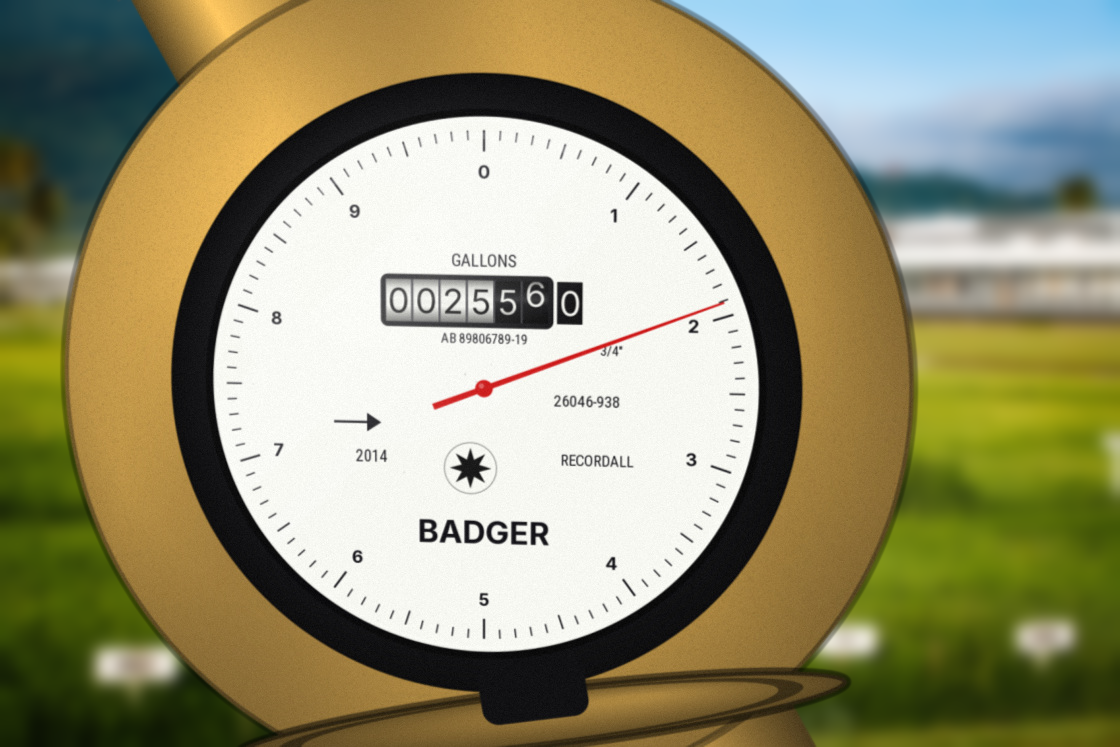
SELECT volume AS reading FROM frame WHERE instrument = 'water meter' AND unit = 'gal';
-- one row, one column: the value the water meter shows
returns 25561.9 gal
